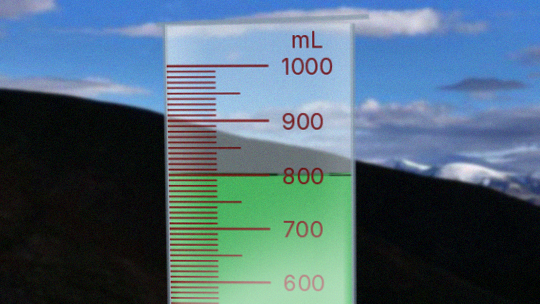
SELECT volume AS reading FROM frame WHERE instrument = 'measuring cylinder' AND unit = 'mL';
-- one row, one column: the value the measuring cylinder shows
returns 800 mL
